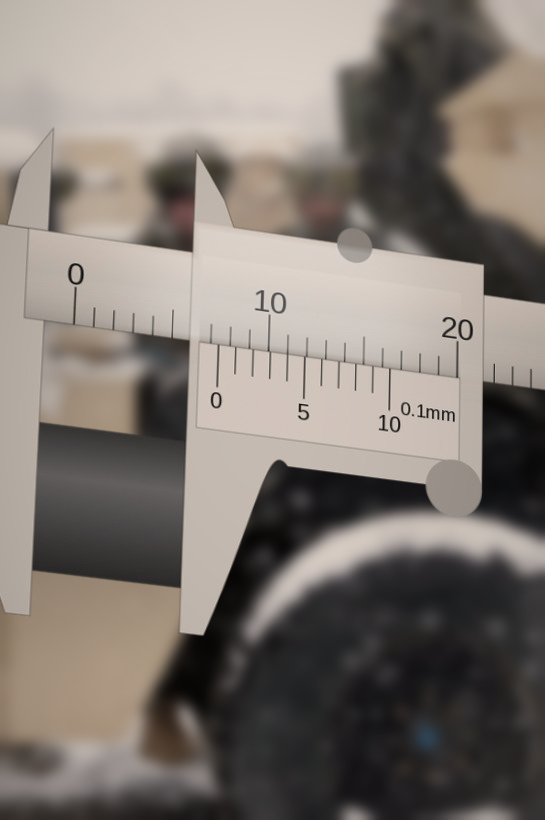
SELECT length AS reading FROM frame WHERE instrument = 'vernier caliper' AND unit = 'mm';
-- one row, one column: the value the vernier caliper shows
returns 7.4 mm
